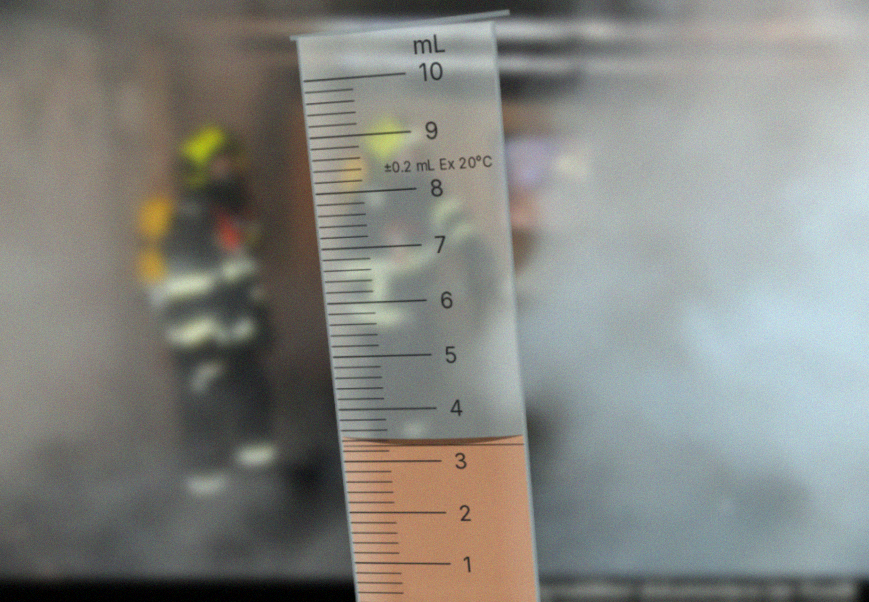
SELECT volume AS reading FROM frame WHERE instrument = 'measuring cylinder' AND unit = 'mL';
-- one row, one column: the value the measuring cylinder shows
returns 3.3 mL
